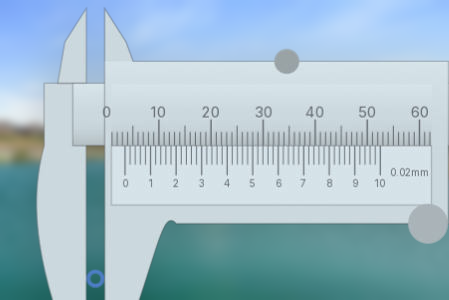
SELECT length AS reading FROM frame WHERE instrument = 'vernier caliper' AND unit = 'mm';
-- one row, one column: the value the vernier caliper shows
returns 3.5 mm
